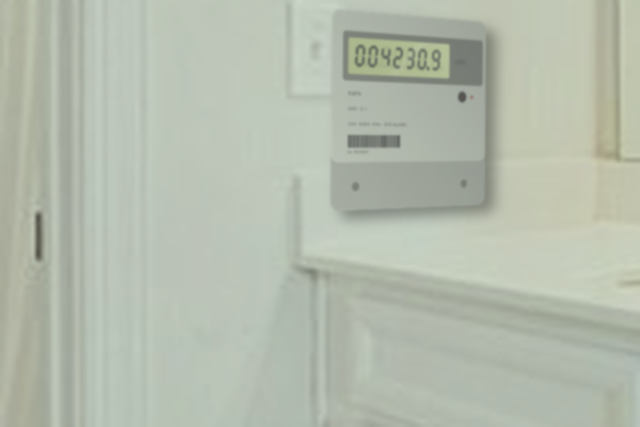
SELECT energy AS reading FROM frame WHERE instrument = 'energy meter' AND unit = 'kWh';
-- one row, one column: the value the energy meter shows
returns 4230.9 kWh
